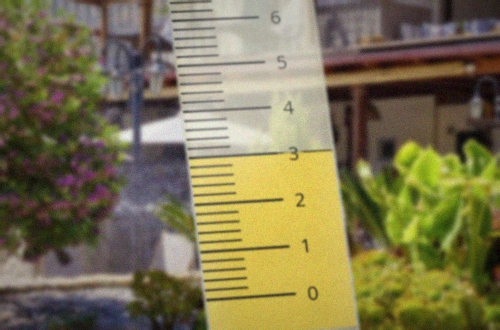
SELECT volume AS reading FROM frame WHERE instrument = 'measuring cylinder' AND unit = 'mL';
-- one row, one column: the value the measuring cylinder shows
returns 3 mL
